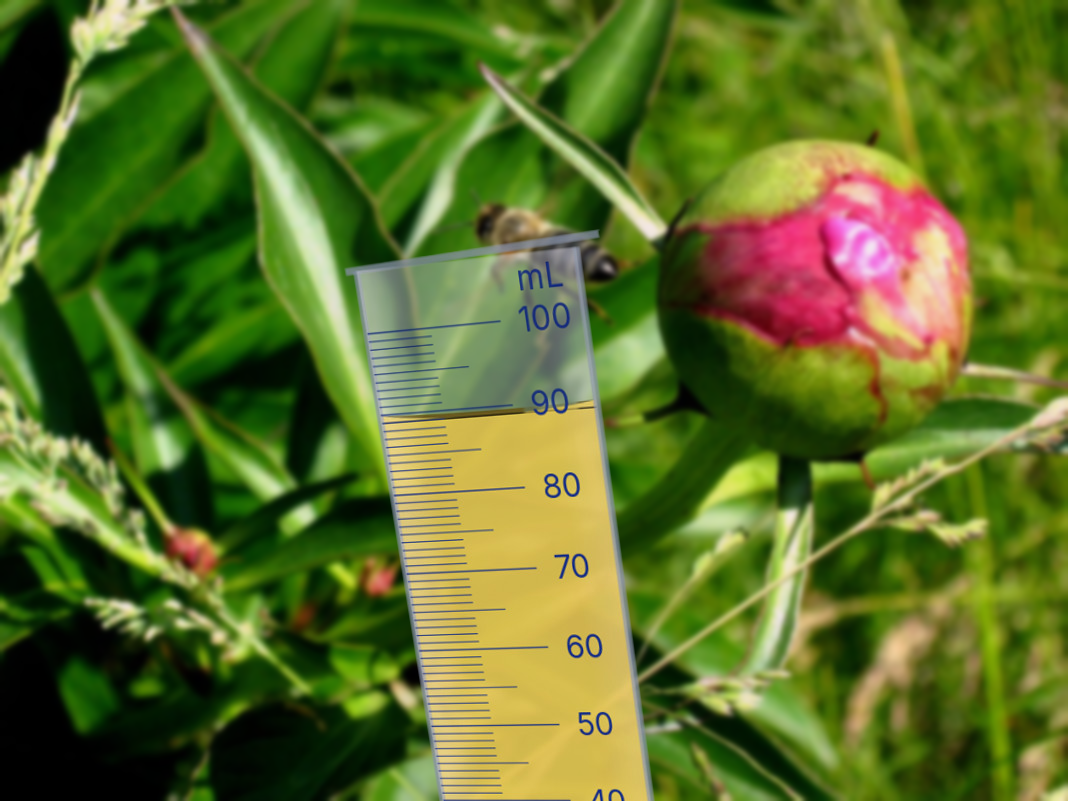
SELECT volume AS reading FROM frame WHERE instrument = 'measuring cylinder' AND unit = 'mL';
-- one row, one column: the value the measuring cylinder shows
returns 89 mL
